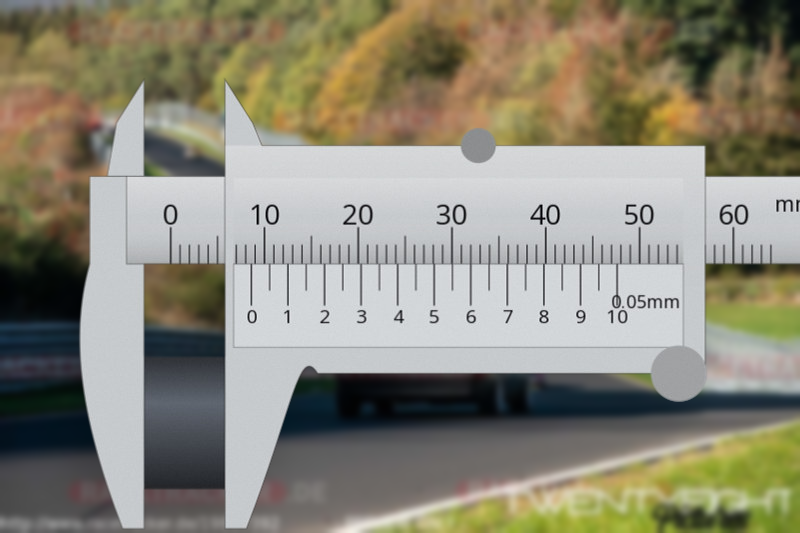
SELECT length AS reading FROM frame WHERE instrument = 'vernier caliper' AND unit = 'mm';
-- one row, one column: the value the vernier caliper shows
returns 8.6 mm
